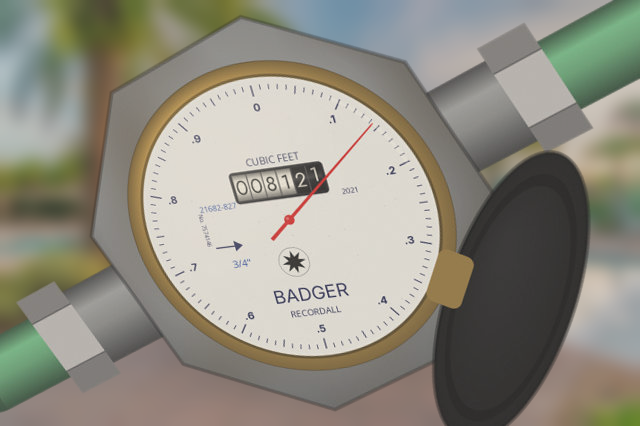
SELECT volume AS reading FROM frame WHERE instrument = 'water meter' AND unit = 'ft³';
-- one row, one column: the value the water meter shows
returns 8121.14 ft³
